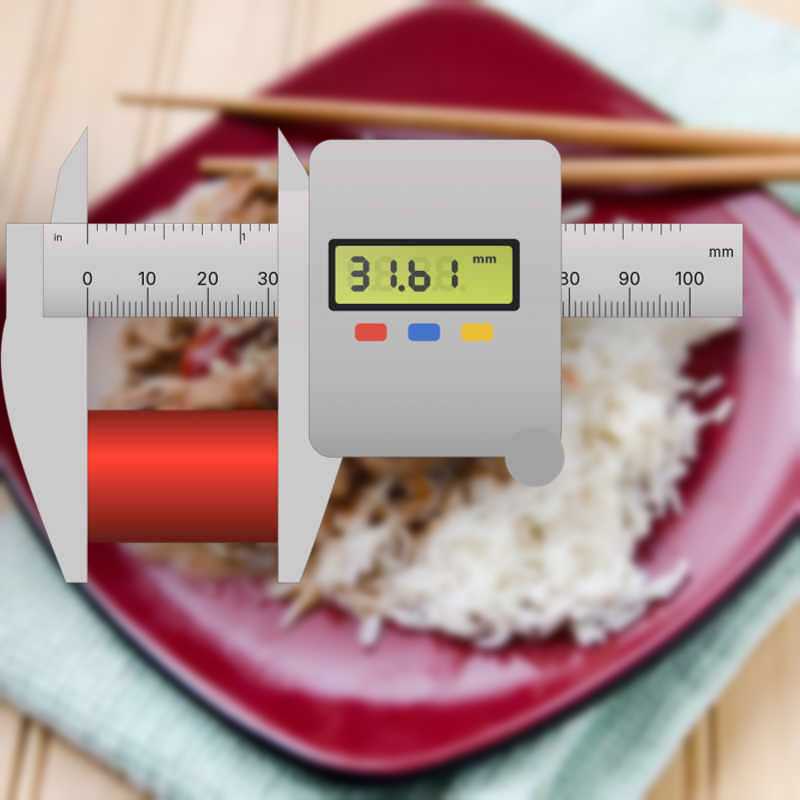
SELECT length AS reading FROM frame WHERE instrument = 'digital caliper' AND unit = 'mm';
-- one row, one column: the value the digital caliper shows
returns 31.61 mm
